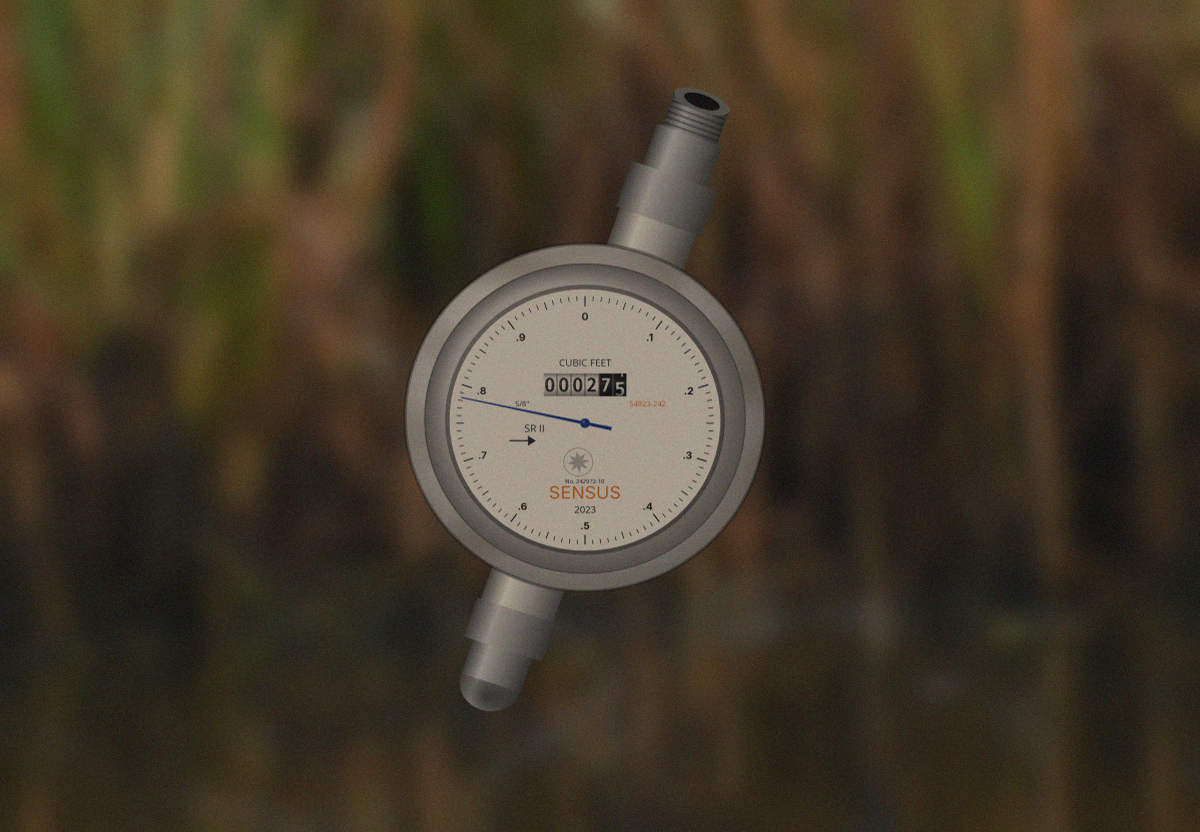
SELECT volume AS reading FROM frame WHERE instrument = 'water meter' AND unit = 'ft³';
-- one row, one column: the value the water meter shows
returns 274.78 ft³
